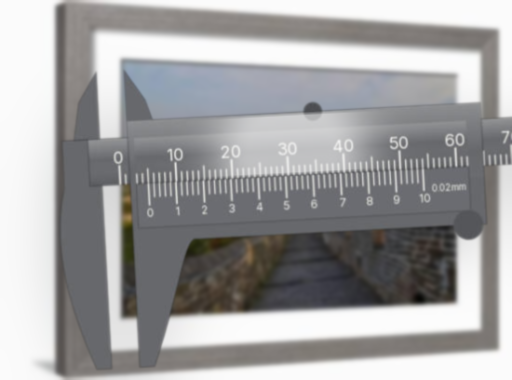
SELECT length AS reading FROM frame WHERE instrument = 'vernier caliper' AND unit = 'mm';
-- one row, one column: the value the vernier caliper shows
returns 5.0 mm
